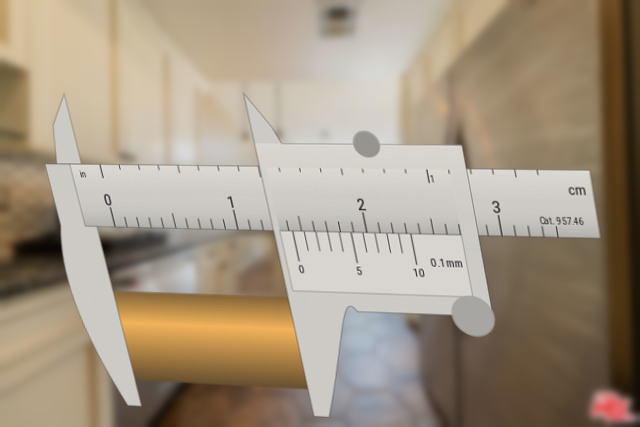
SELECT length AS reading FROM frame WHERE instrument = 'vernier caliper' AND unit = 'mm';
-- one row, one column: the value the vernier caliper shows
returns 14.3 mm
